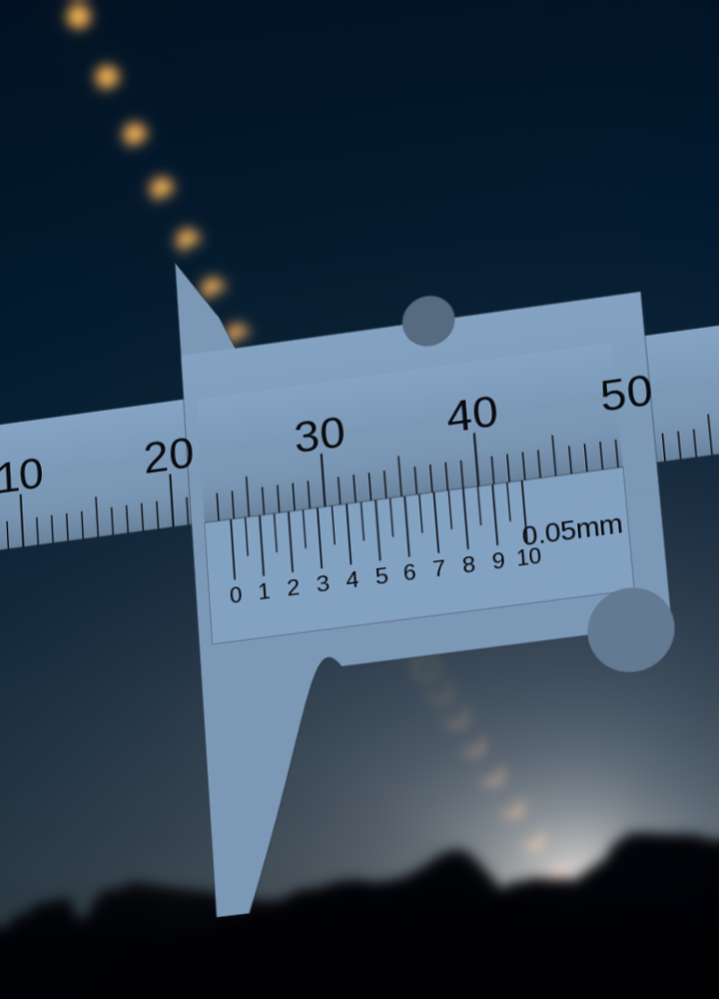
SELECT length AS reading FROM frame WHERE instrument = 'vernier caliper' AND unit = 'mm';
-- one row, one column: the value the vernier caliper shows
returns 23.8 mm
